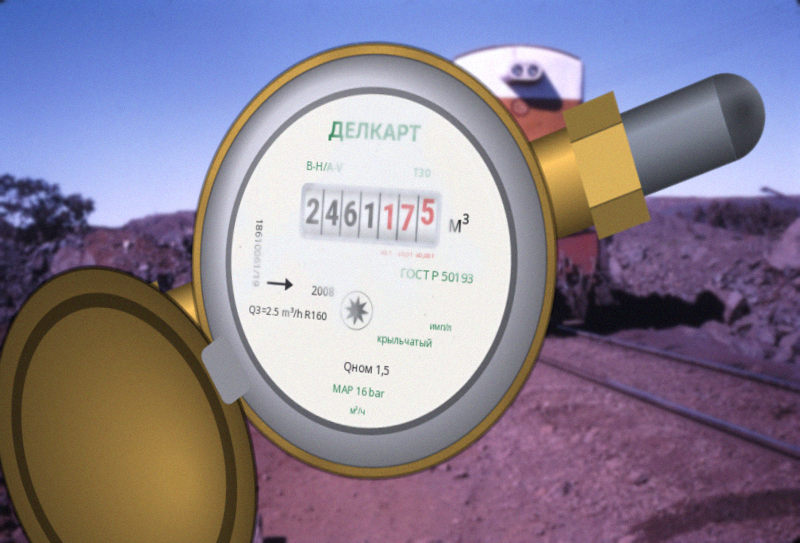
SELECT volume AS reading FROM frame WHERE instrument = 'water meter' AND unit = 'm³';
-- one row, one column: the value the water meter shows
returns 2461.175 m³
